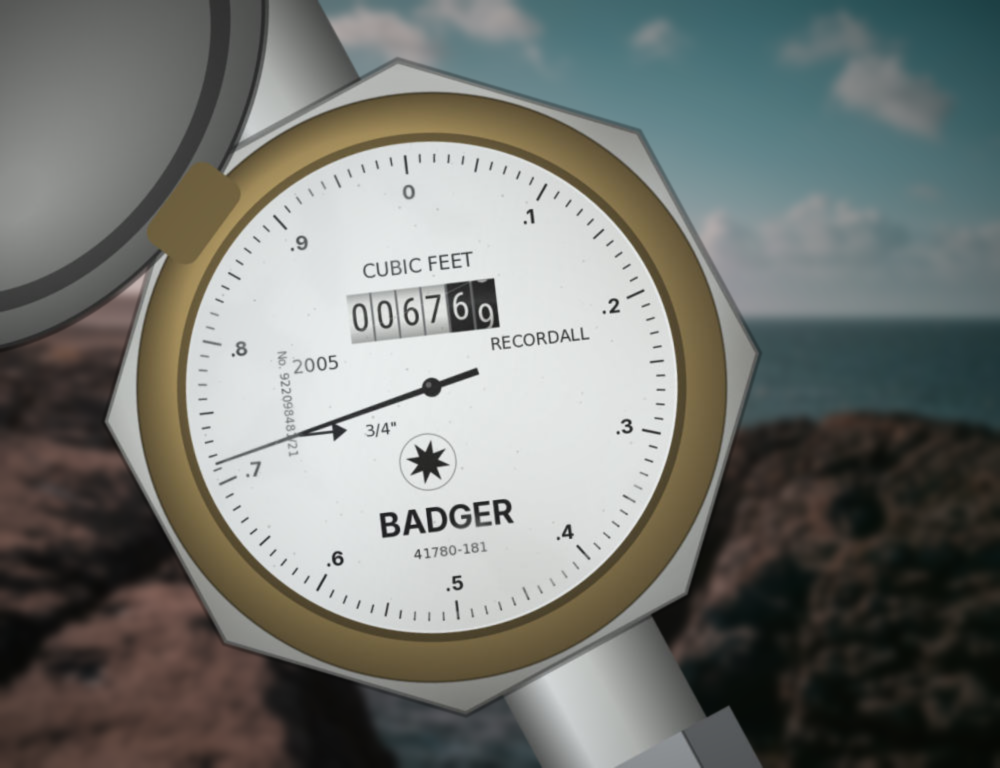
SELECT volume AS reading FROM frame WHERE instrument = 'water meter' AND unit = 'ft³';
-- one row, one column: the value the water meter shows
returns 6768.71 ft³
